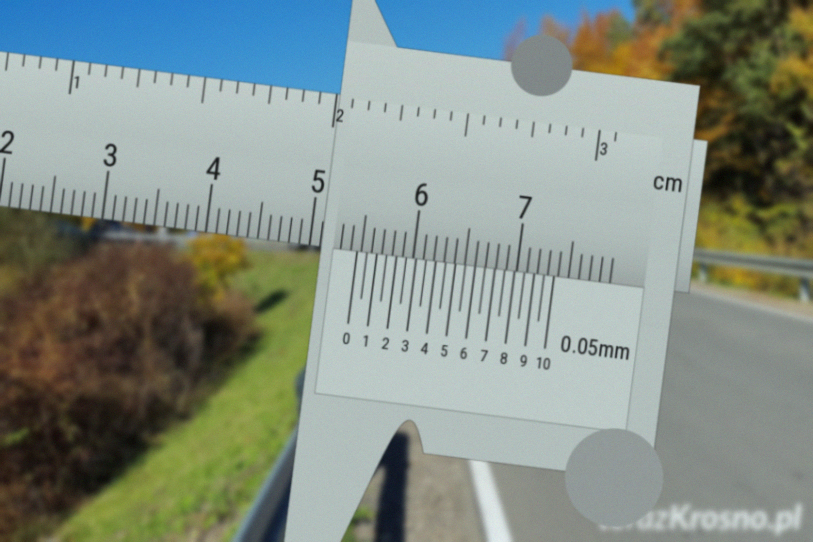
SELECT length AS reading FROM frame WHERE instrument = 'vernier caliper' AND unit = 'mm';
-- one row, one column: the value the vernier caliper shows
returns 54.6 mm
